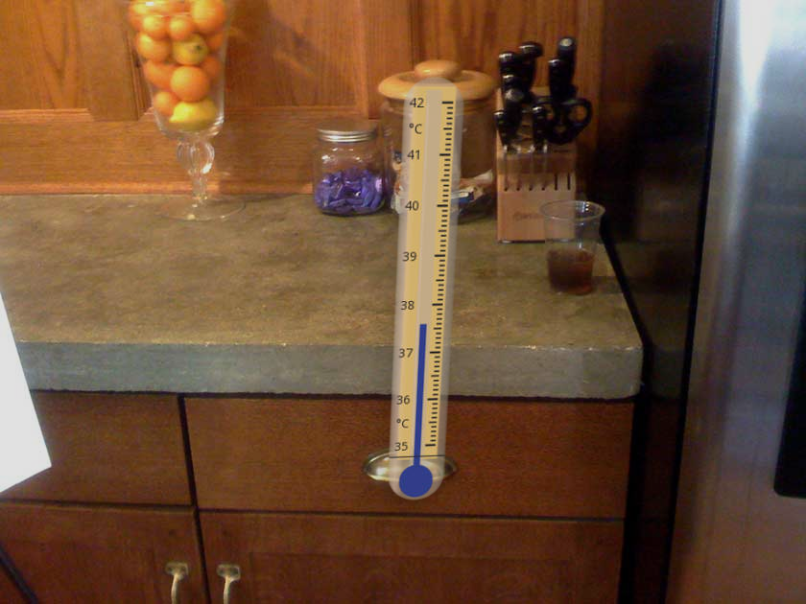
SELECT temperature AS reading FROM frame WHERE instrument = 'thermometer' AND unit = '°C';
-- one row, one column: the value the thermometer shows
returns 37.6 °C
